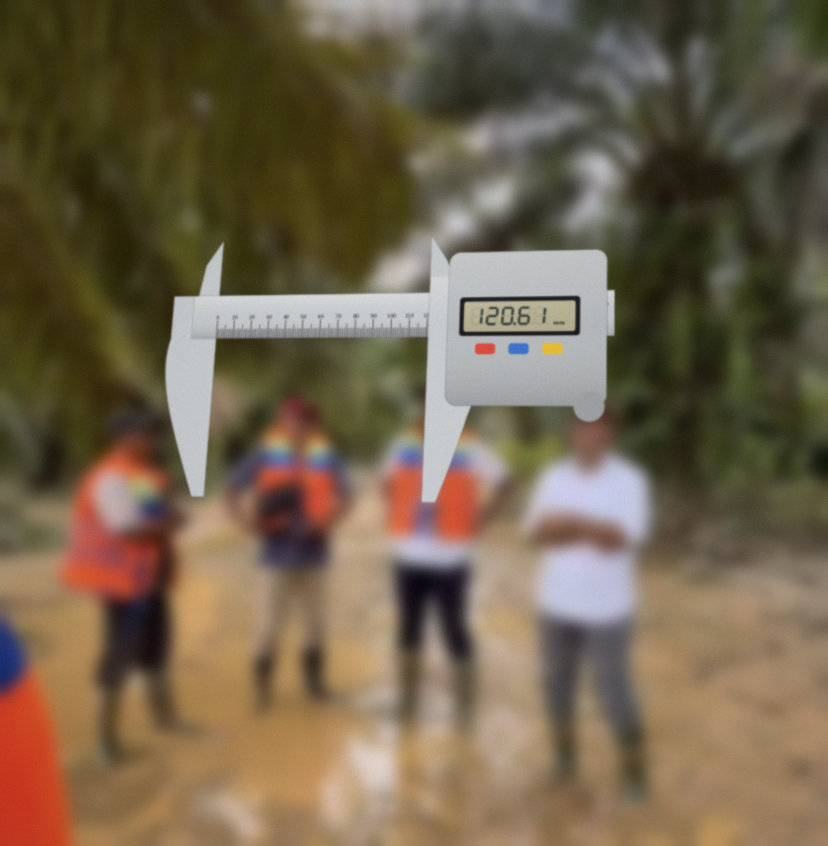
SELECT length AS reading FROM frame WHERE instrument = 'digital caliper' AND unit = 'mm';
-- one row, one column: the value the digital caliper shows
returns 120.61 mm
